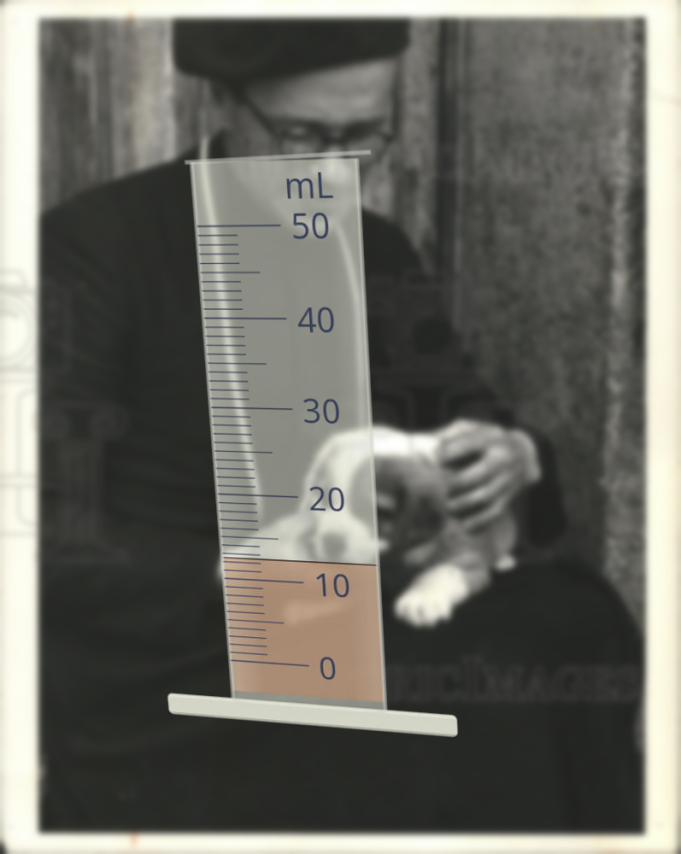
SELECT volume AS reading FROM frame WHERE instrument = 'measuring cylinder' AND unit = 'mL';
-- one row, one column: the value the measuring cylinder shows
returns 12.5 mL
